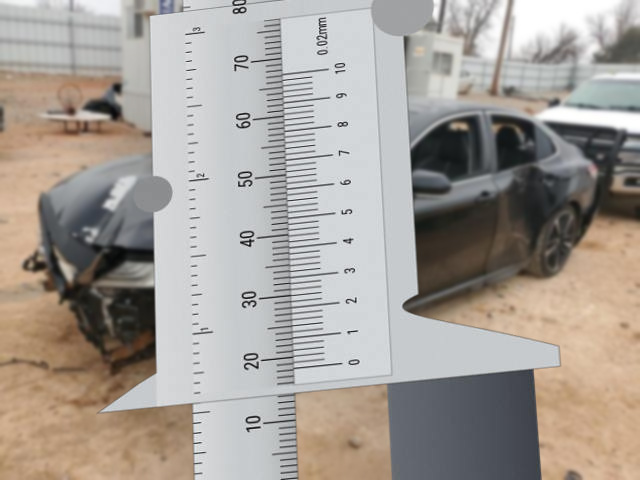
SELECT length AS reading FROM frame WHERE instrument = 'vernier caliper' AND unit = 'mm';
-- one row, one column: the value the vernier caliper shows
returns 18.2 mm
